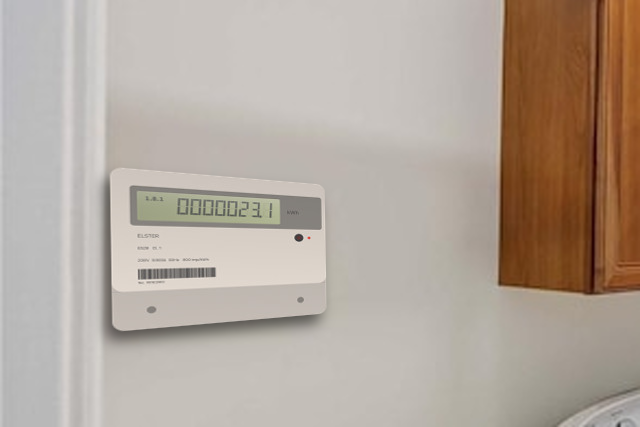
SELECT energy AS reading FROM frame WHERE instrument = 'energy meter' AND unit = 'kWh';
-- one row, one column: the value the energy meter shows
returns 23.1 kWh
